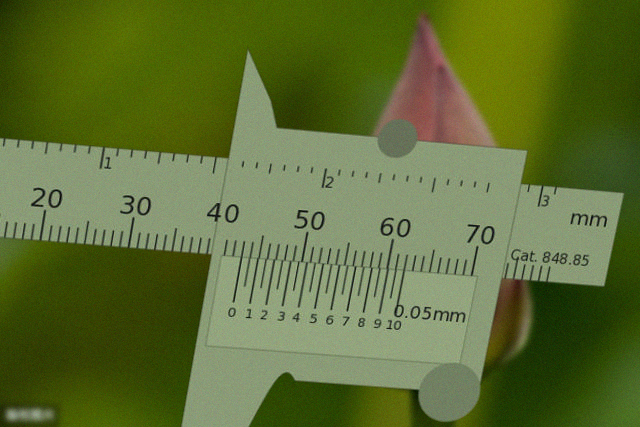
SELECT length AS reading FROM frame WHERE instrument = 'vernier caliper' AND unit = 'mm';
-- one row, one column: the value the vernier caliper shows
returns 43.0 mm
